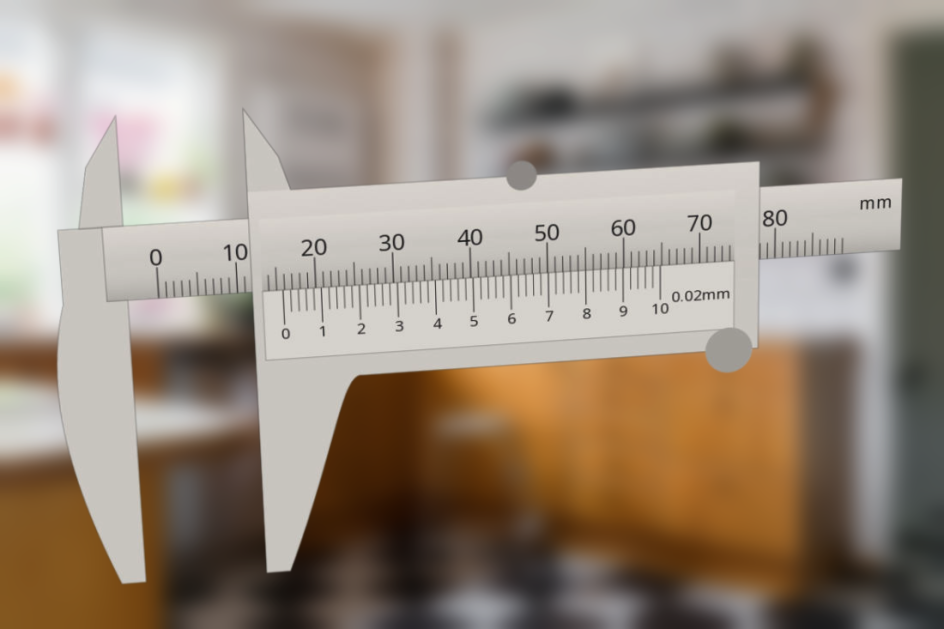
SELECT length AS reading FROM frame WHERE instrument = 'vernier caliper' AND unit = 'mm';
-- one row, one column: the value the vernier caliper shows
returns 15.8 mm
